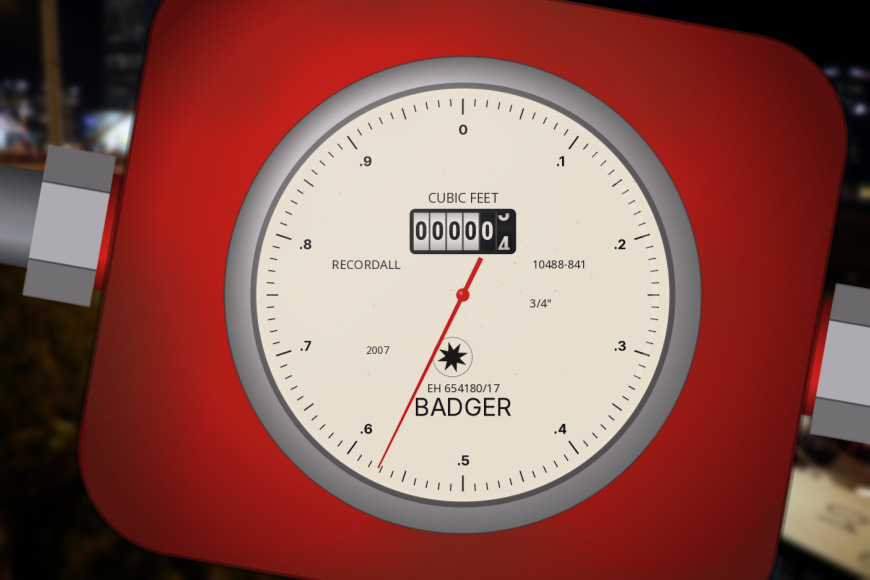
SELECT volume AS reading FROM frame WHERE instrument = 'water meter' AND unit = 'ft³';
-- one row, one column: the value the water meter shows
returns 3.57 ft³
